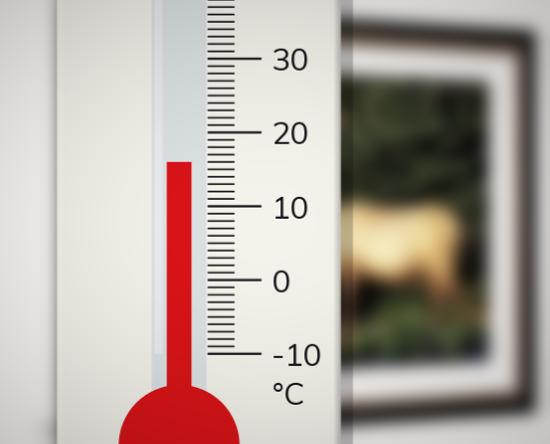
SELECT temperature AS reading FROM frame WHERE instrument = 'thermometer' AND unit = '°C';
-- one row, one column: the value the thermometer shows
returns 16 °C
